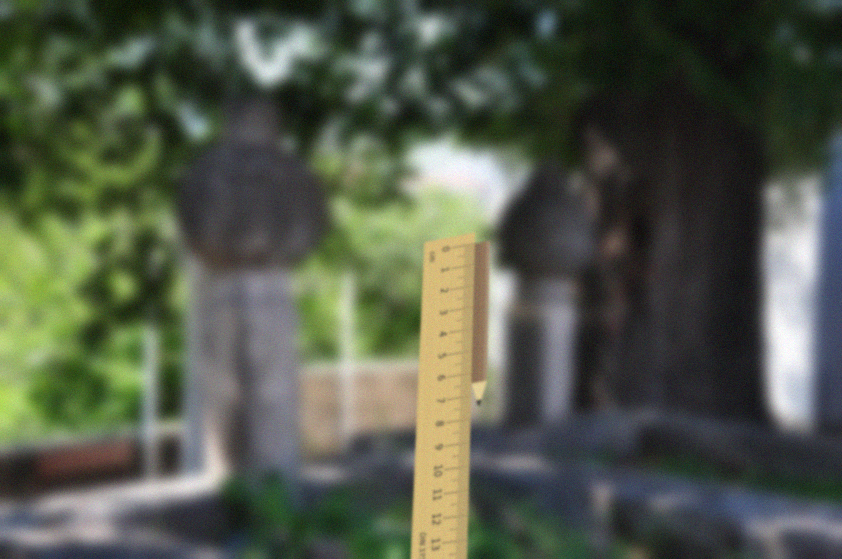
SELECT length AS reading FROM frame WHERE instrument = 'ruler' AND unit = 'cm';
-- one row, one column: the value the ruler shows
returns 7.5 cm
